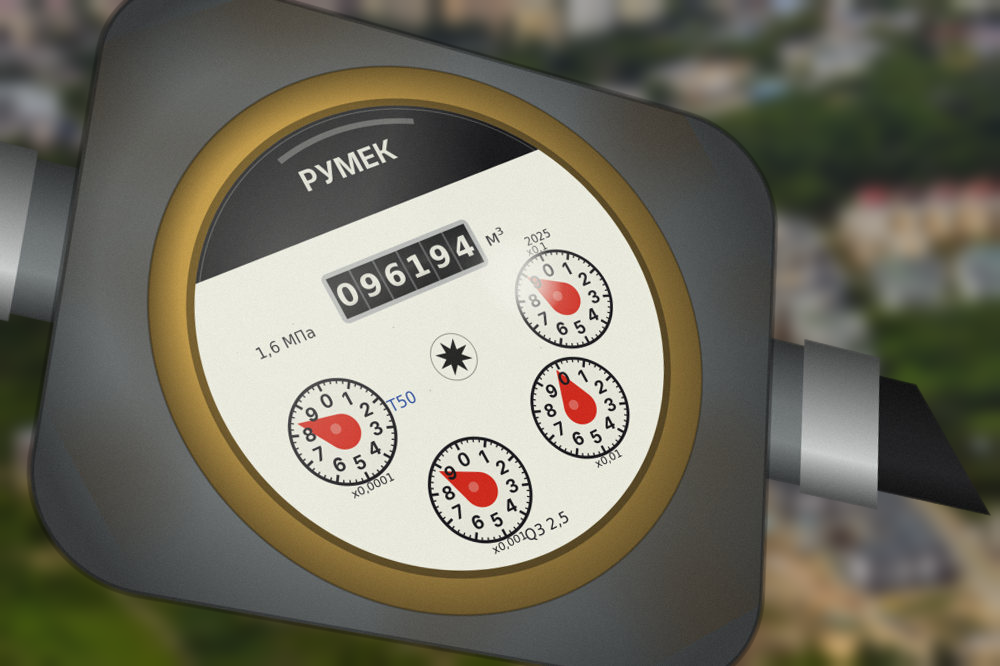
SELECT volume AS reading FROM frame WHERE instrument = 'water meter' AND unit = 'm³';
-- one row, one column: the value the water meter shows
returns 96194.8988 m³
